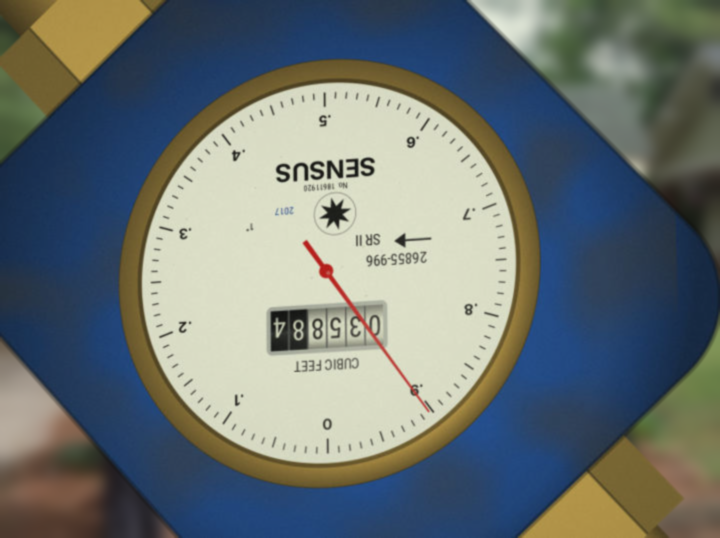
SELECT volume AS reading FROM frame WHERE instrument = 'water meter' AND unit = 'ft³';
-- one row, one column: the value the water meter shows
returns 35883.90 ft³
